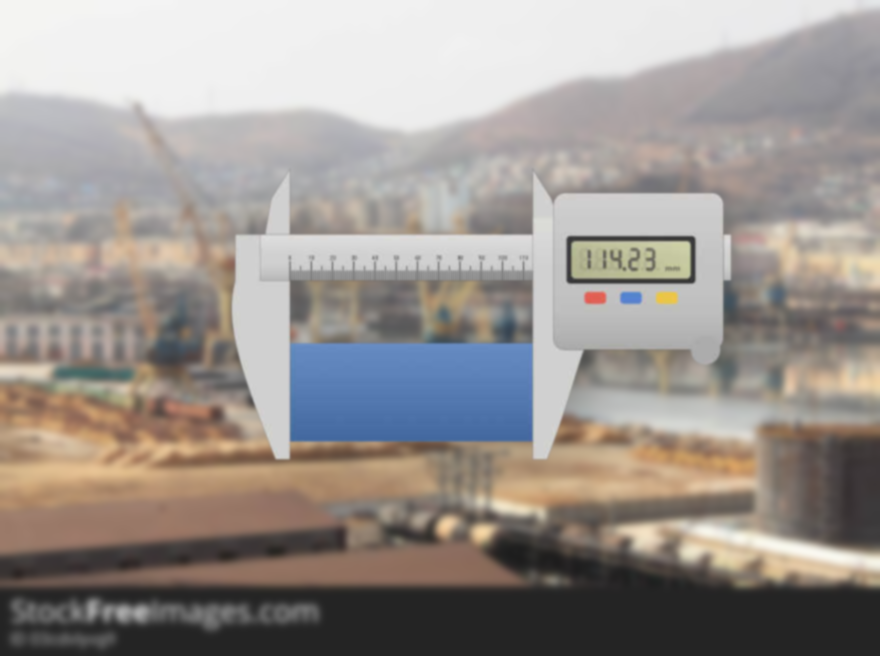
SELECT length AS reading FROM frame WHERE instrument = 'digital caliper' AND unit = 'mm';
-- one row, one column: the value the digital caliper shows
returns 114.23 mm
